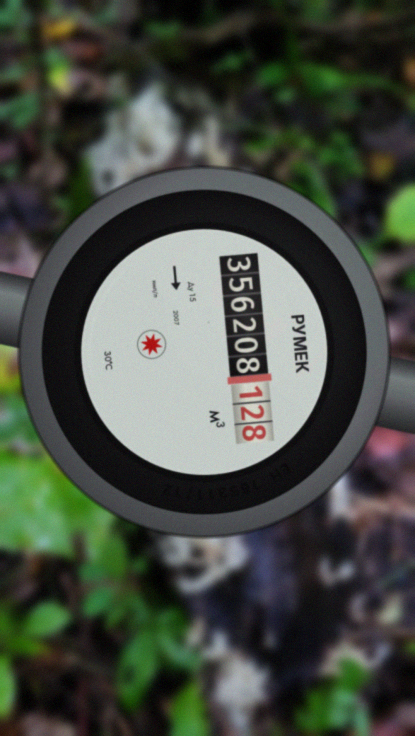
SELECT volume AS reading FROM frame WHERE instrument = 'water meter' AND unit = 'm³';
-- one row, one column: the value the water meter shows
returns 356208.128 m³
